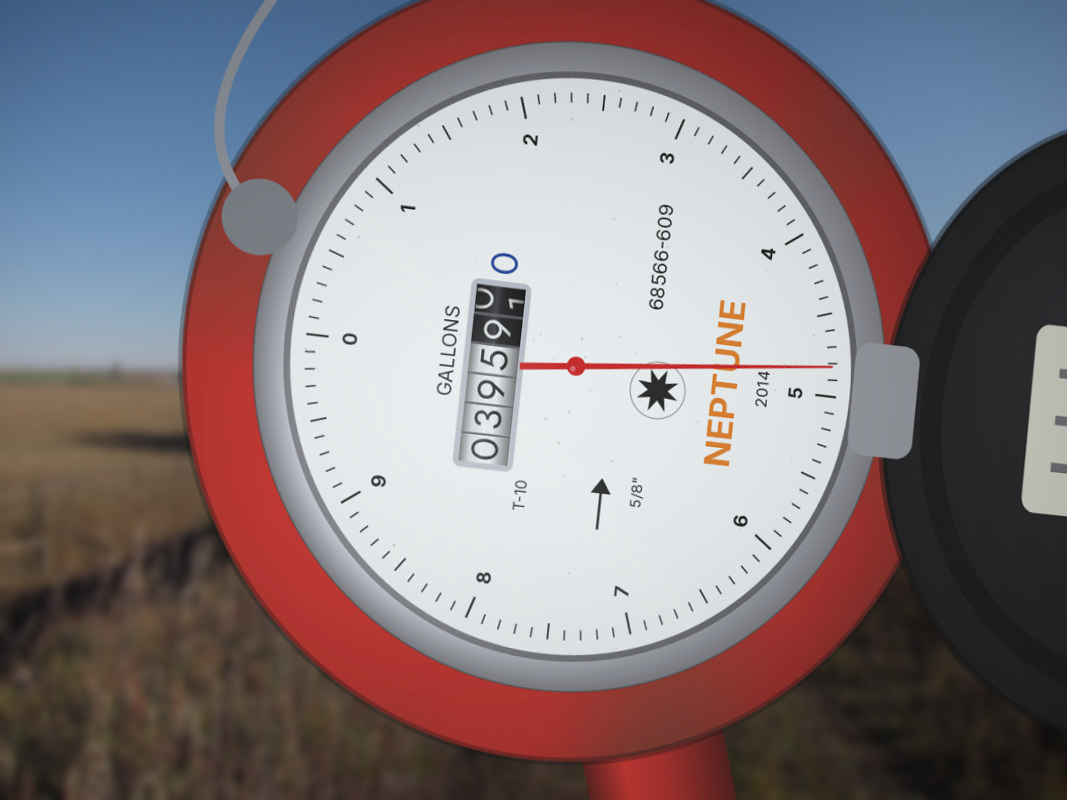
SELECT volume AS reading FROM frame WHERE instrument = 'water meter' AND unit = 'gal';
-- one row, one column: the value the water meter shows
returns 395904.8 gal
